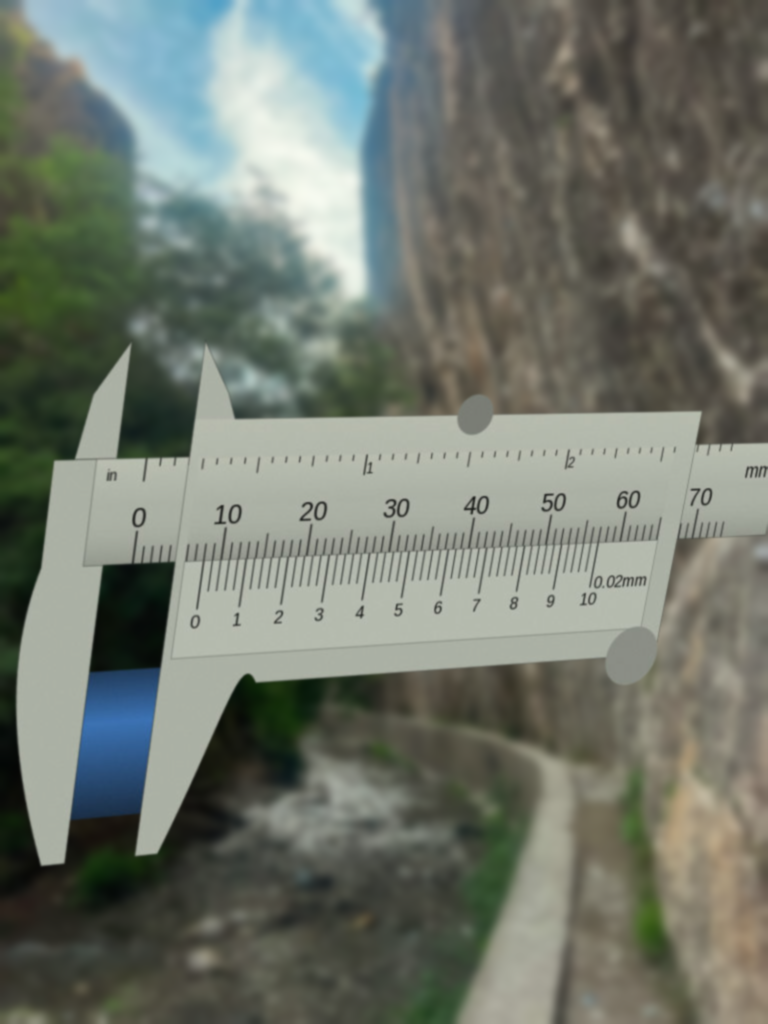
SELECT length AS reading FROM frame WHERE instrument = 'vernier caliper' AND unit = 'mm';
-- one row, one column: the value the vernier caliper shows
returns 8.0 mm
